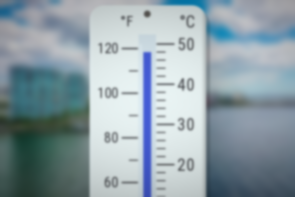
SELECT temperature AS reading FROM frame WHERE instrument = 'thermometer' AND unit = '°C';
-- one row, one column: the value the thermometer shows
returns 48 °C
